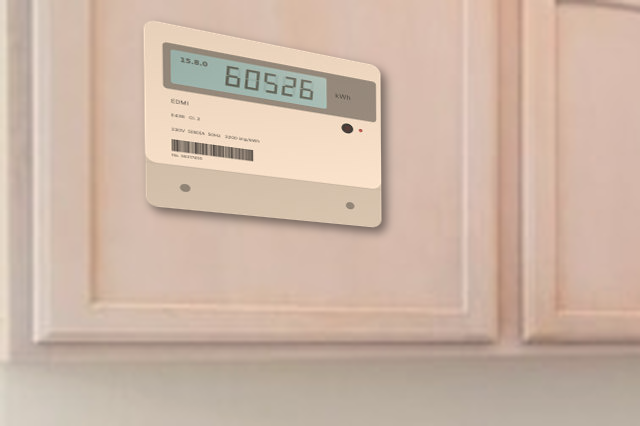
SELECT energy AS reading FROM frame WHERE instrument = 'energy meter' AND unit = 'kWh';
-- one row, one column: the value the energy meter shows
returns 60526 kWh
